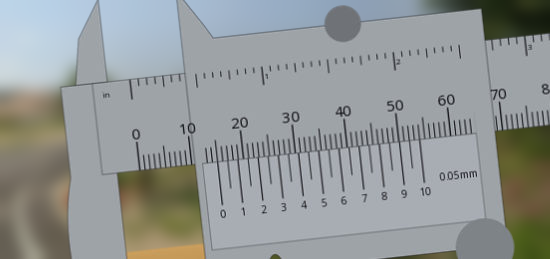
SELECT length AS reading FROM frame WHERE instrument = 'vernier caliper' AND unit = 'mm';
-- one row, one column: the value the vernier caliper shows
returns 15.0 mm
